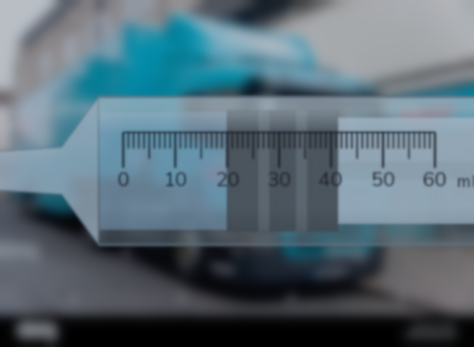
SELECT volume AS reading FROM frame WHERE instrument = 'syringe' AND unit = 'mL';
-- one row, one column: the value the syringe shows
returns 20 mL
